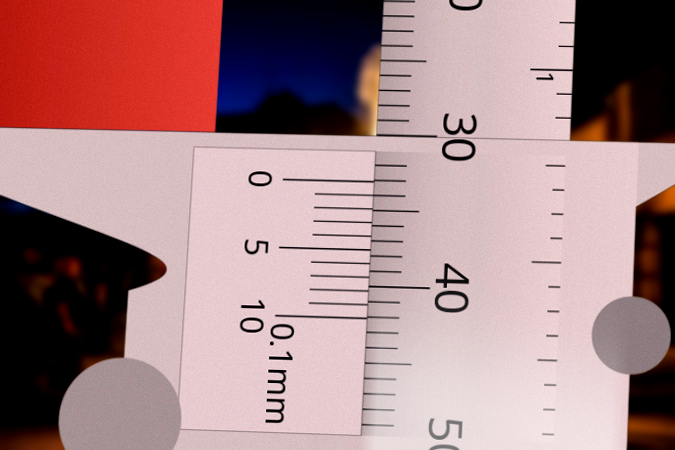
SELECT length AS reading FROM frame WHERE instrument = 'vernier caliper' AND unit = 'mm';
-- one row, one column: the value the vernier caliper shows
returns 33.1 mm
